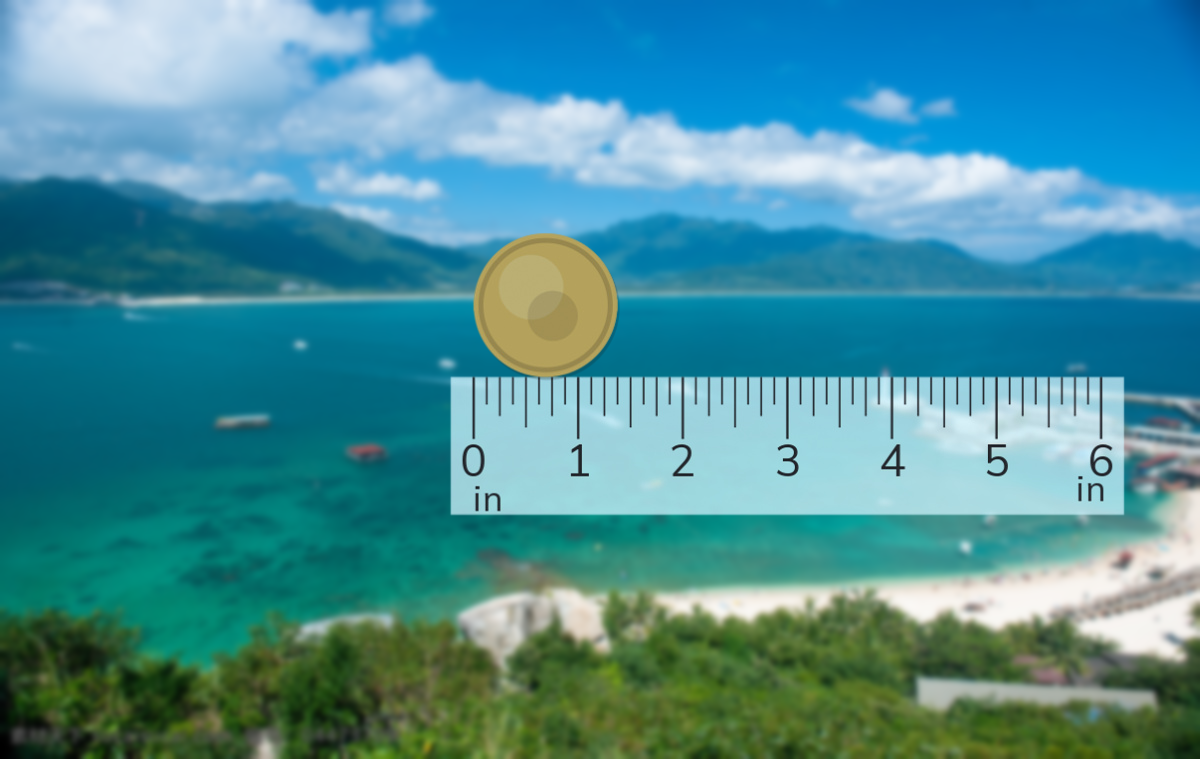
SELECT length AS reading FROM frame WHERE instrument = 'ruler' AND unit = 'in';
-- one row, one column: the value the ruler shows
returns 1.375 in
